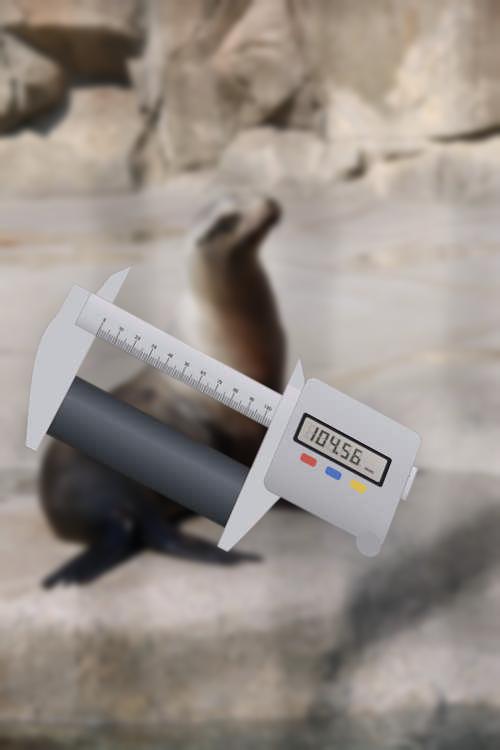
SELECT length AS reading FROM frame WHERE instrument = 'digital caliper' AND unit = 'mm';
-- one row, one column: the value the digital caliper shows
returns 104.56 mm
